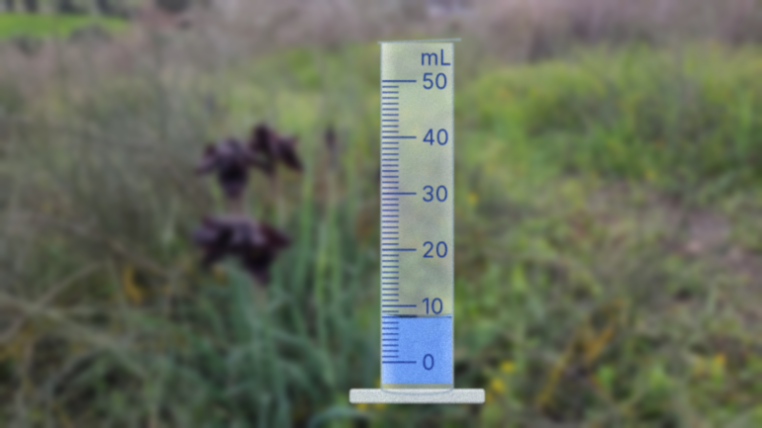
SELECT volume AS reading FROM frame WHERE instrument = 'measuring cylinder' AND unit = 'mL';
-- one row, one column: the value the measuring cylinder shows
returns 8 mL
